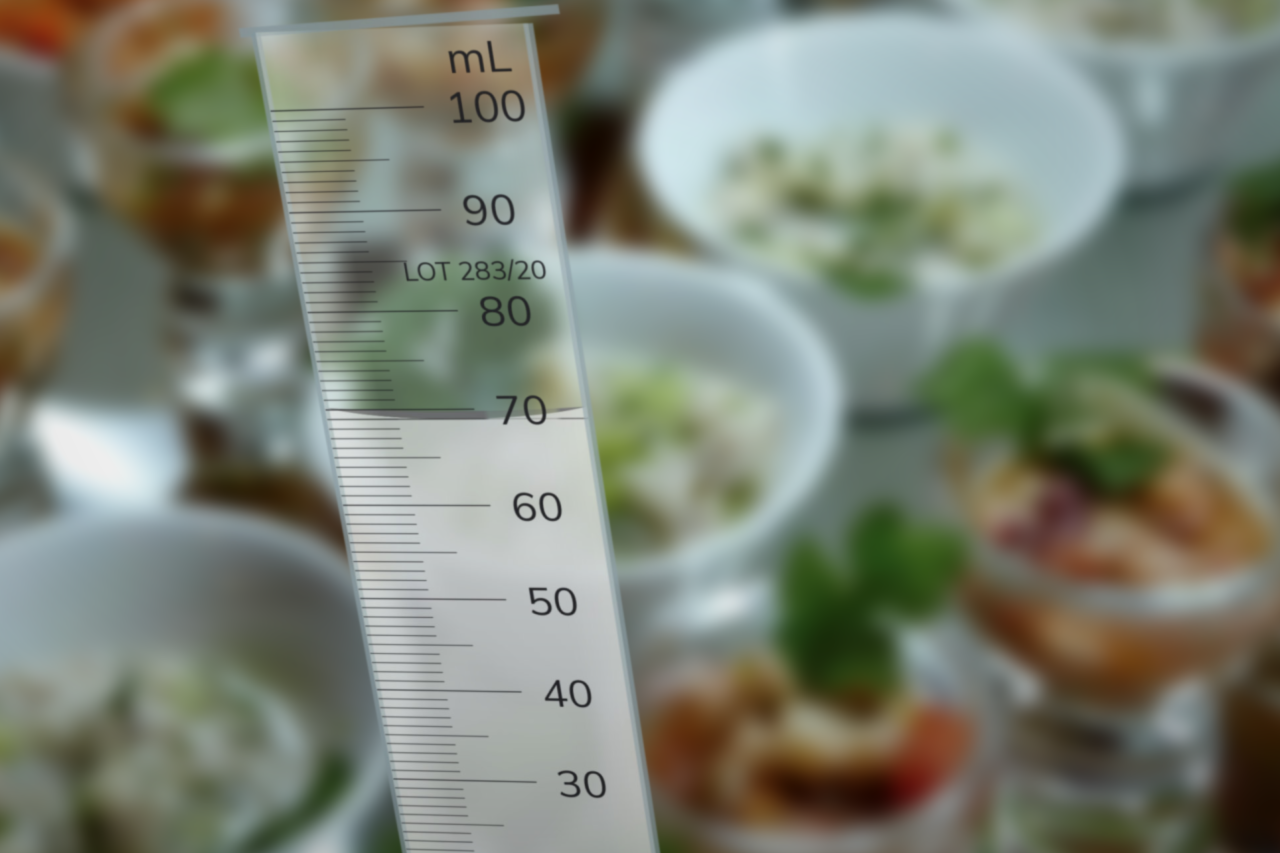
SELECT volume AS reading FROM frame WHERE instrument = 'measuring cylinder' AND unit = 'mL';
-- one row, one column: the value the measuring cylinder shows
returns 69 mL
